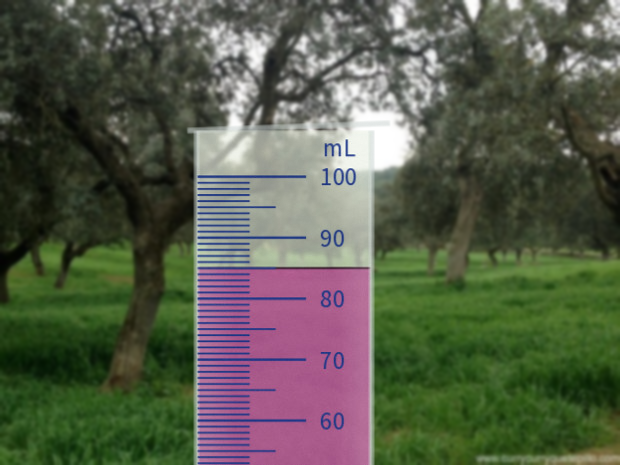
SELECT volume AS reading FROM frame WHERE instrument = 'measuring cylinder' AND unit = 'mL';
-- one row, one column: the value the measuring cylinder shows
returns 85 mL
